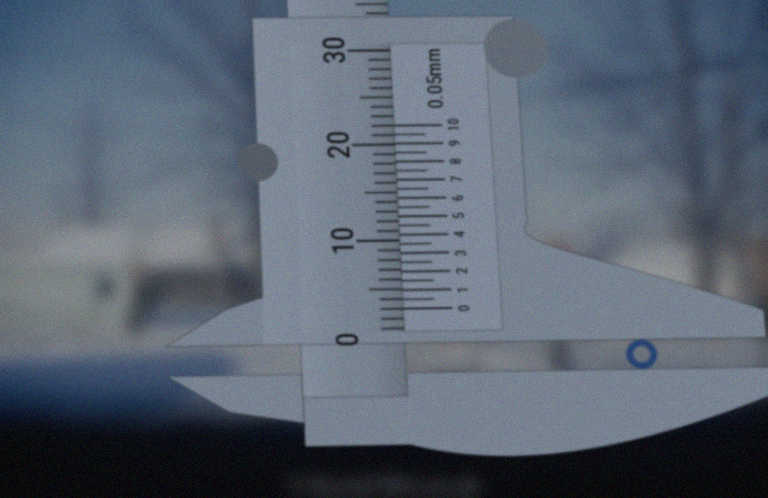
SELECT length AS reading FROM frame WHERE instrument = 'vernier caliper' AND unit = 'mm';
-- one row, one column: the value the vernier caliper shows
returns 3.0 mm
